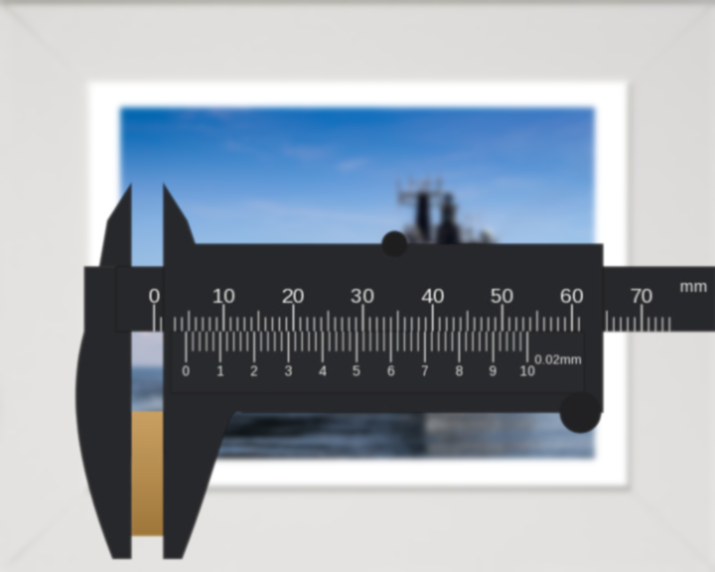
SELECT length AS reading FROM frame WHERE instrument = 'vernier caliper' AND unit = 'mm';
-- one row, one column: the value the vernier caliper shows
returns 4.6 mm
